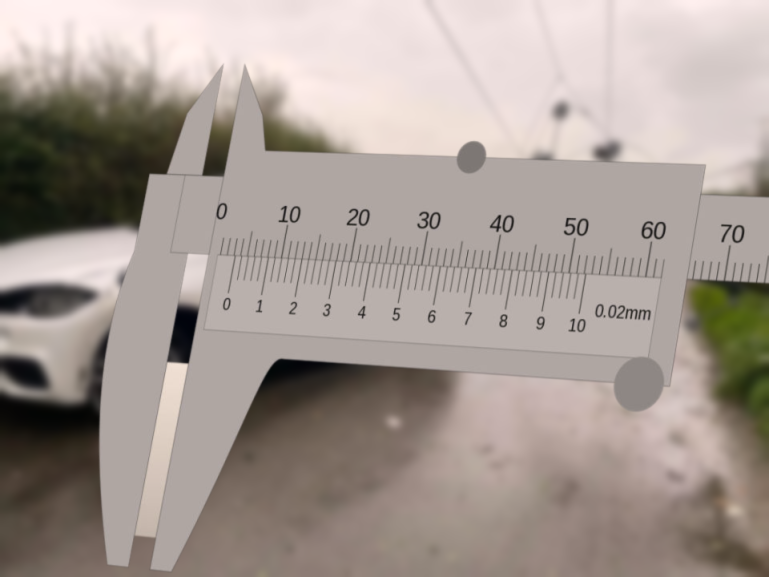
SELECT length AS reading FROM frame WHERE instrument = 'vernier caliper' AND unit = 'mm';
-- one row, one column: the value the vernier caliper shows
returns 3.2 mm
